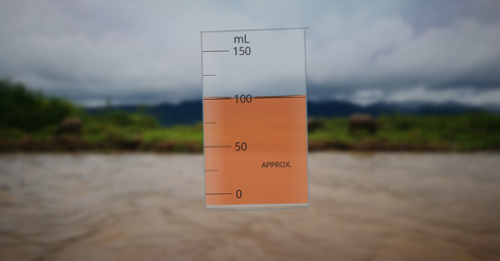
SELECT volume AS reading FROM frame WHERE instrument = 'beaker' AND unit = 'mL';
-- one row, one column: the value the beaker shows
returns 100 mL
